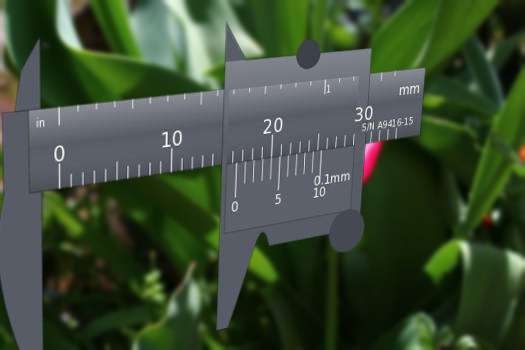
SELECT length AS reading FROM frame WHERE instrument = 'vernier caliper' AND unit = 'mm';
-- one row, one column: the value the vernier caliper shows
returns 16.4 mm
